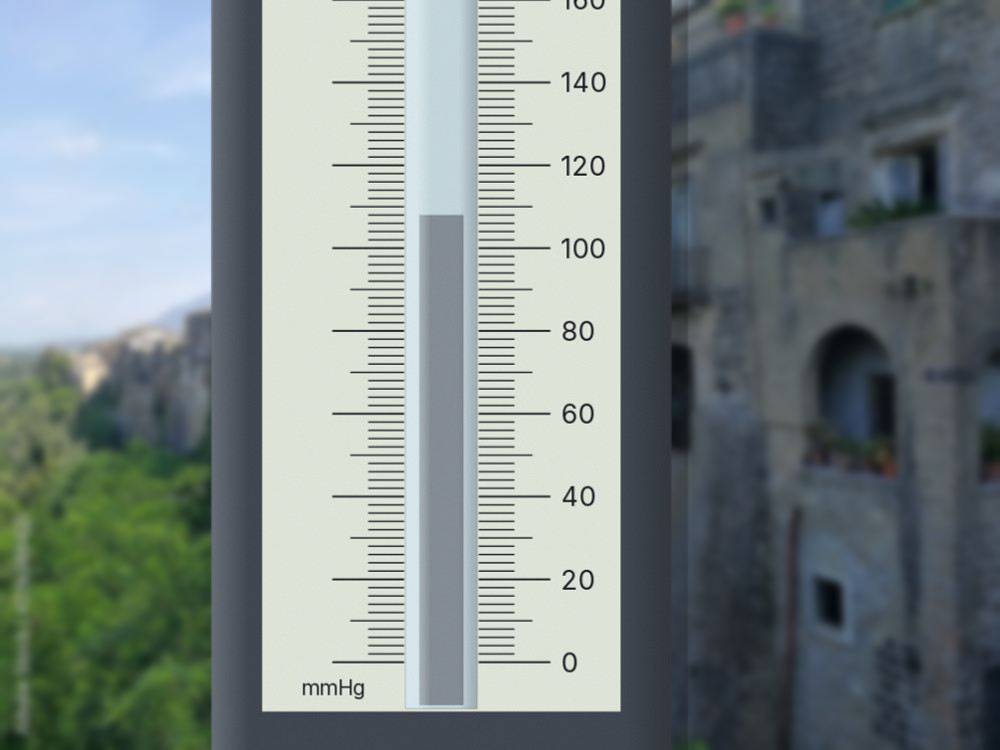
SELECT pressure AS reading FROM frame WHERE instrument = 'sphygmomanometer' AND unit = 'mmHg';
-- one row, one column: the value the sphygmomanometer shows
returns 108 mmHg
